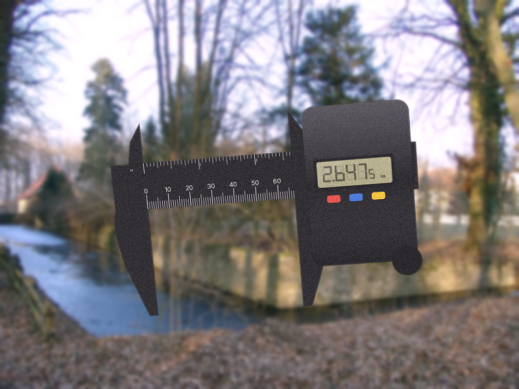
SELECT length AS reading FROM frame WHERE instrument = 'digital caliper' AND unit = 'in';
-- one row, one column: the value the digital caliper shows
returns 2.6475 in
